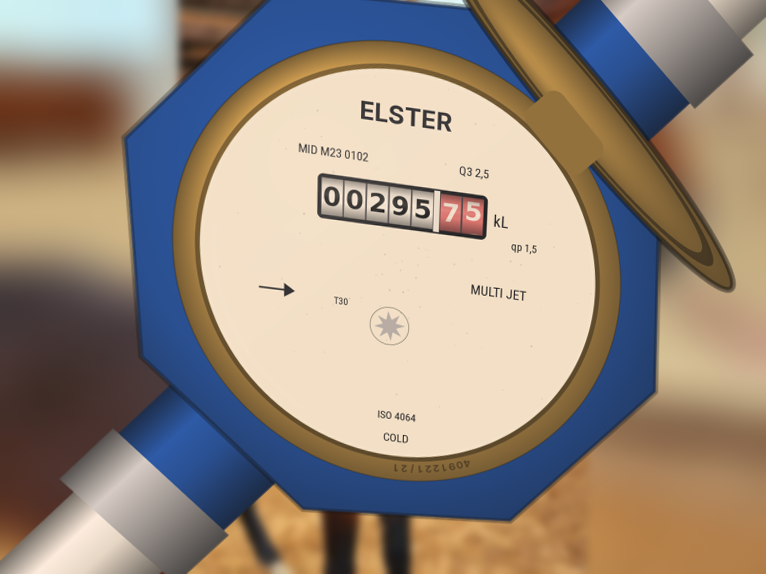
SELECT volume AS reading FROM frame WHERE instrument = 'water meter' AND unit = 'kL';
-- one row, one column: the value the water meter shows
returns 295.75 kL
